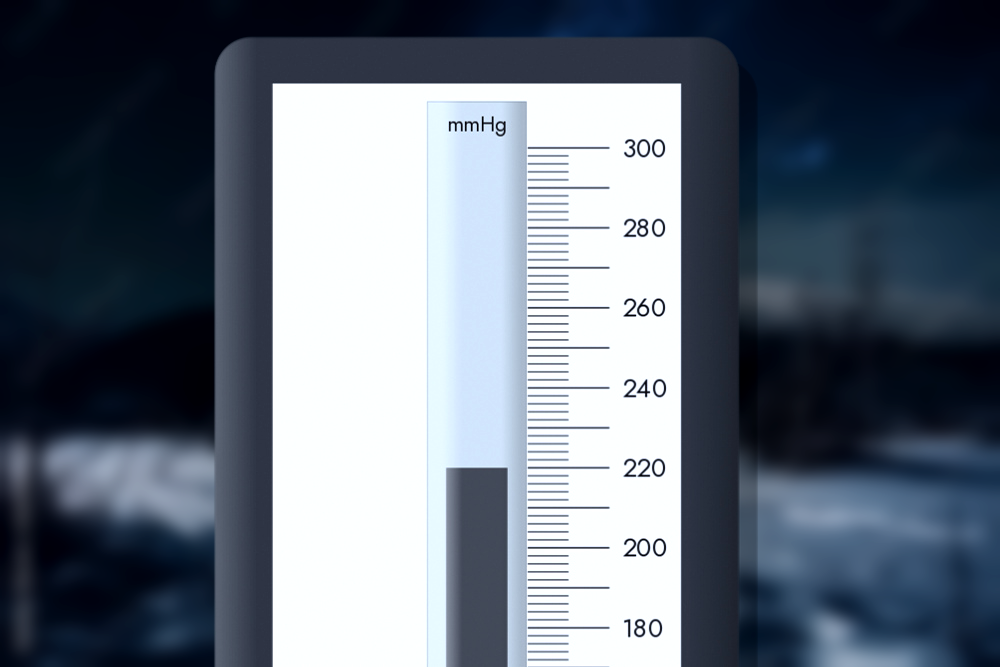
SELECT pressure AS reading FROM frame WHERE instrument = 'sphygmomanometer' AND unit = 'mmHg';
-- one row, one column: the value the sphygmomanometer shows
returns 220 mmHg
